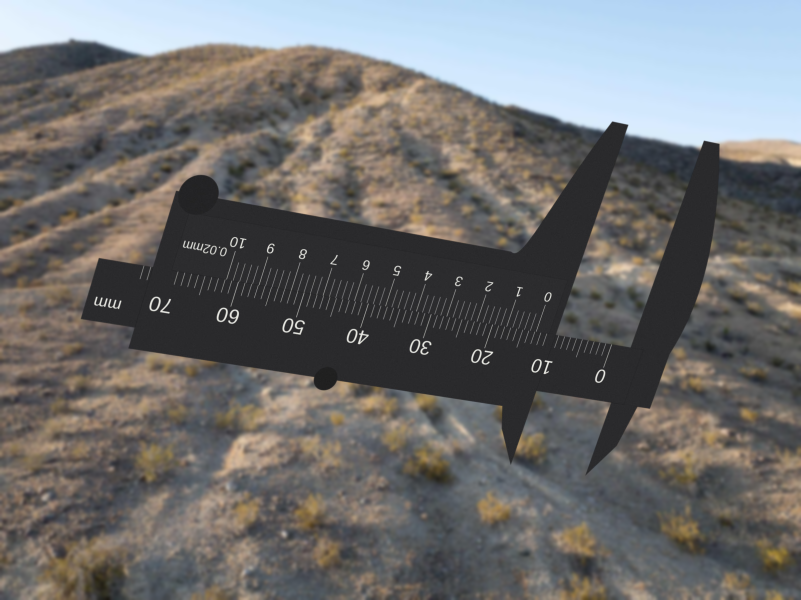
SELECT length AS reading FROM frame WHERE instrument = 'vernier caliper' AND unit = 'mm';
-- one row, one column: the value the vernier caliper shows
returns 12.8 mm
